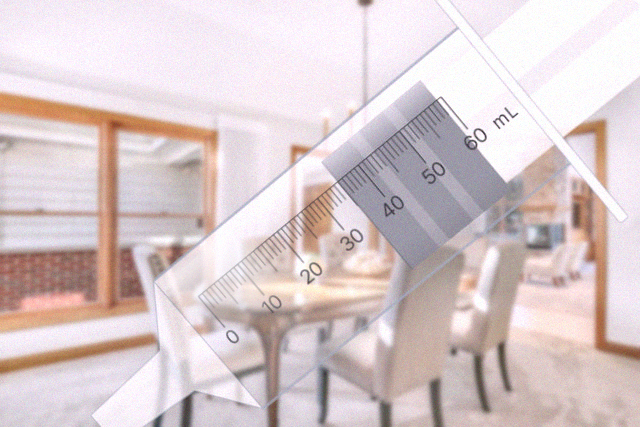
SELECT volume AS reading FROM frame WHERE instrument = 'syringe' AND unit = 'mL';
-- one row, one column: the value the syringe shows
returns 35 mL
